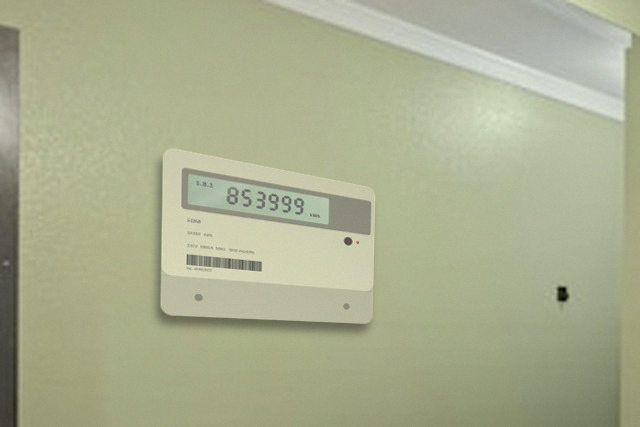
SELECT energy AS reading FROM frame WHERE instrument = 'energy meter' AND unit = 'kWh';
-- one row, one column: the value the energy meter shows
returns 853999 kWh
